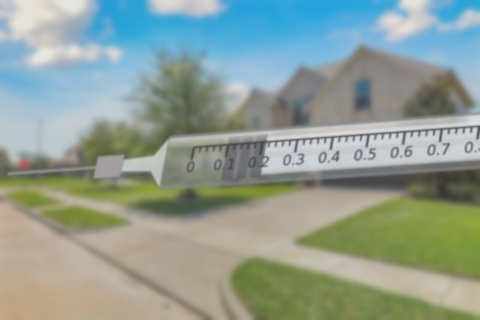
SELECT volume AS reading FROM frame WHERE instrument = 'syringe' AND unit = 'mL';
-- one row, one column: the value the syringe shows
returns 0.1 mL
